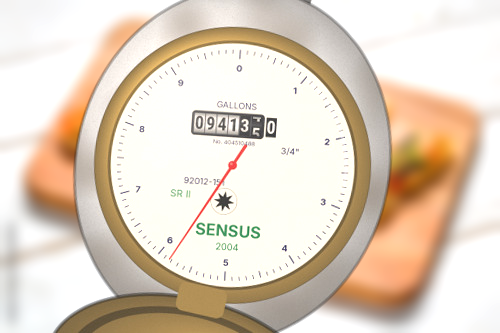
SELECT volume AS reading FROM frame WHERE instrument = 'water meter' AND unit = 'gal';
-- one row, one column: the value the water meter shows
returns 941345.8 gal
